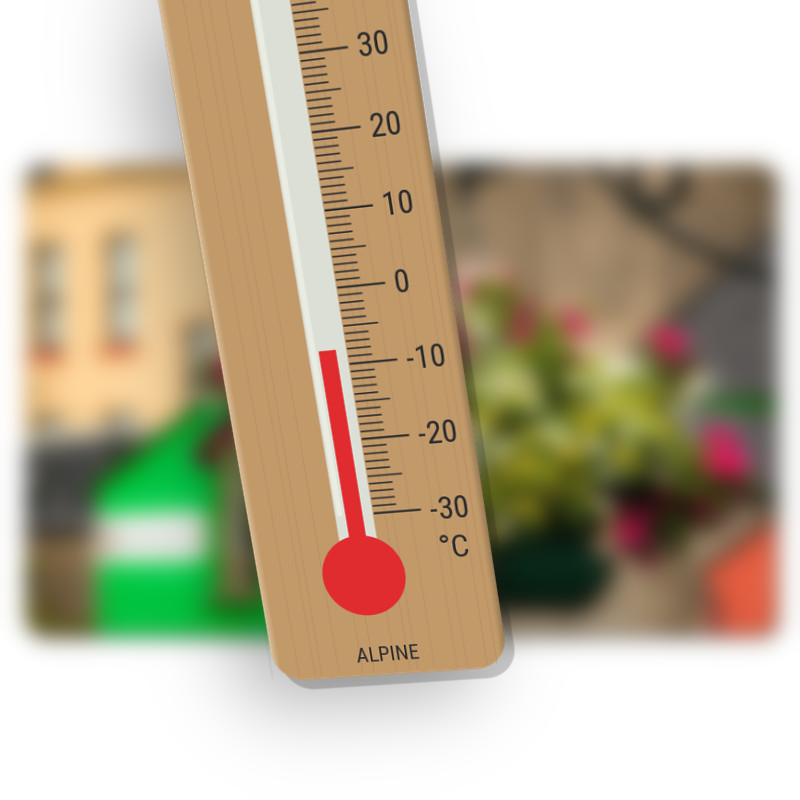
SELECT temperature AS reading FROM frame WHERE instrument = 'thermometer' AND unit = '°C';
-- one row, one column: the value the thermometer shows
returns -8 °C
